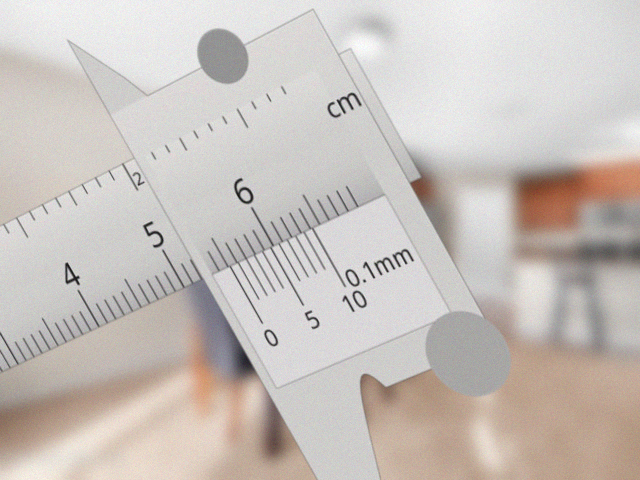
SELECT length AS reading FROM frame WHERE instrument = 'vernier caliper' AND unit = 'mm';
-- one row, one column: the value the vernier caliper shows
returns 55.2 mm
